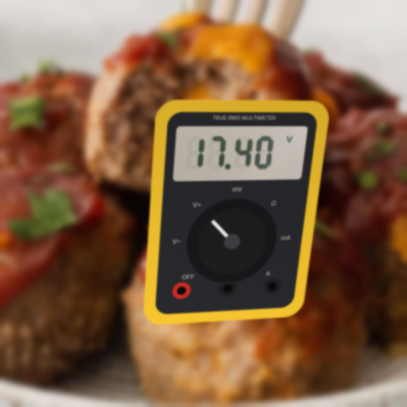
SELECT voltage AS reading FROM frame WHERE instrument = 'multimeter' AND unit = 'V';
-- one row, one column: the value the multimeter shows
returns 17.40 V
